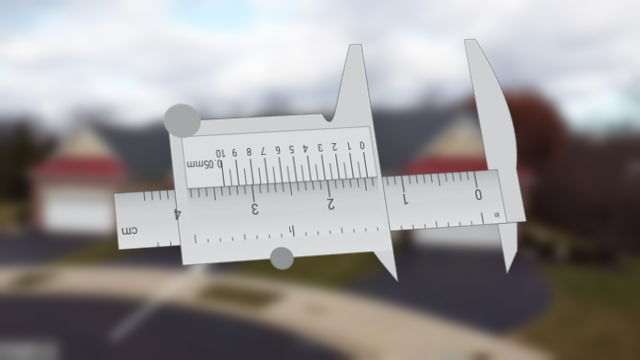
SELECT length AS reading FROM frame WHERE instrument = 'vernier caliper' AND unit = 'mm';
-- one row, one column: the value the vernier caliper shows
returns 14.6 mm
